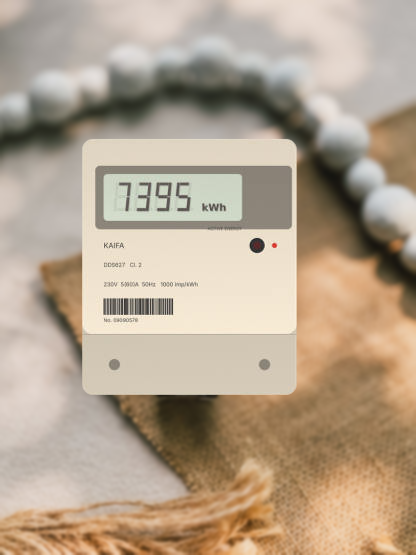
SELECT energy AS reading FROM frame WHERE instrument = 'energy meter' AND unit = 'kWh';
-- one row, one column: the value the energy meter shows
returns 7395 kWh
